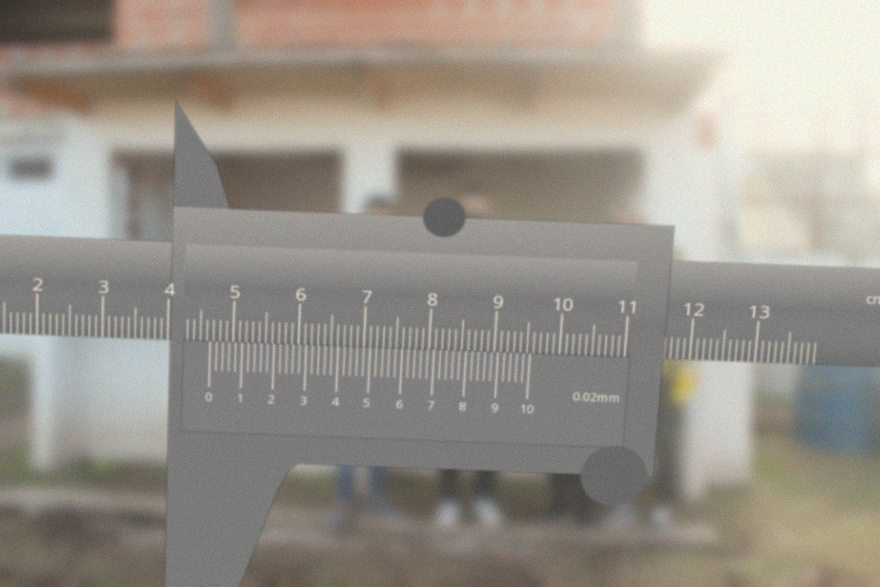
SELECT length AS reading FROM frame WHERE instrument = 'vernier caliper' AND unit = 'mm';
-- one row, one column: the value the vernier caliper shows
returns 46.5 mm
